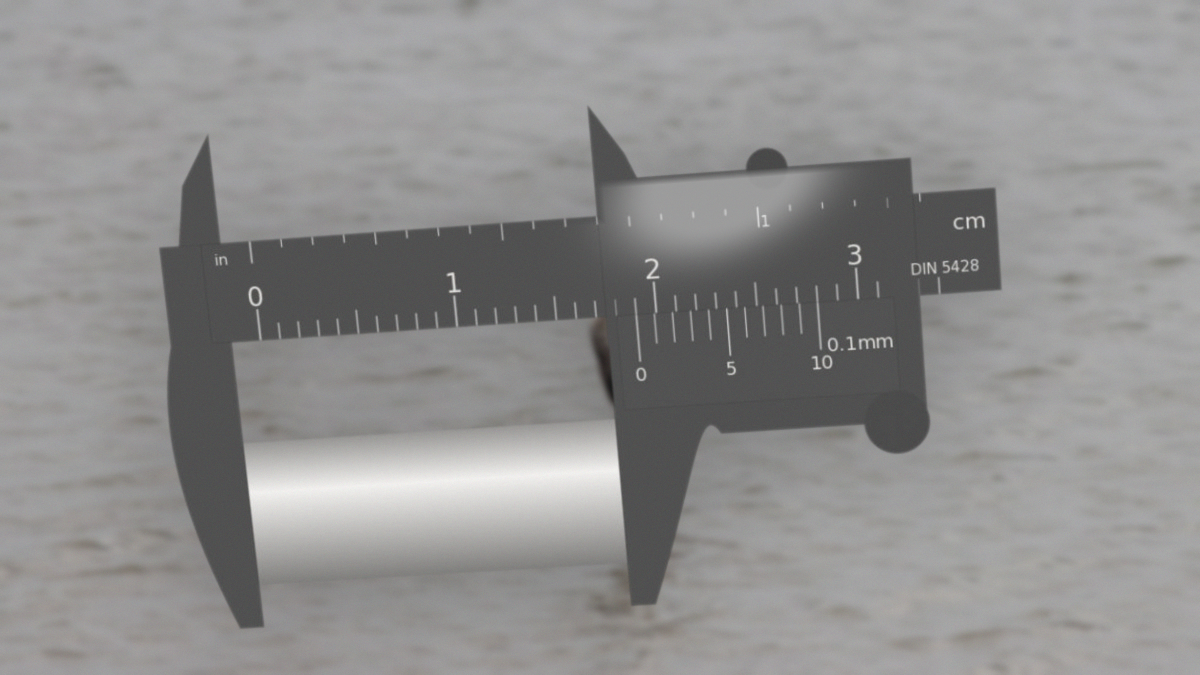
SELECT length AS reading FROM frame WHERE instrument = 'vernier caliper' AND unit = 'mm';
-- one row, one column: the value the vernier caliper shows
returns 19.0 mm
